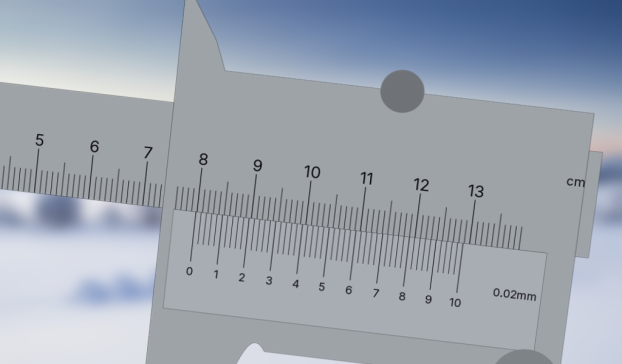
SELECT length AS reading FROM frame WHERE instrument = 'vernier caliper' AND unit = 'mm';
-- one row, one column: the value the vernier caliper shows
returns 79.8 mm
